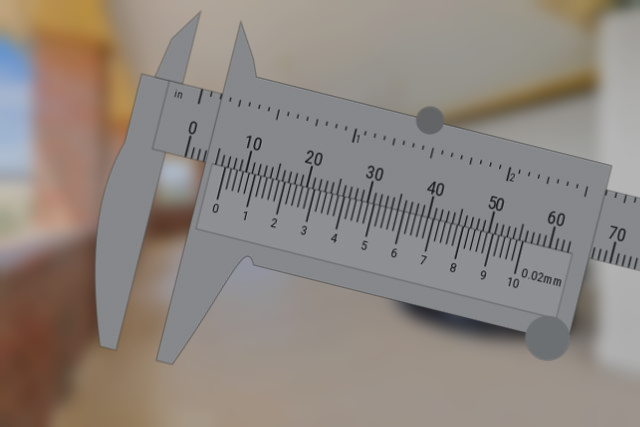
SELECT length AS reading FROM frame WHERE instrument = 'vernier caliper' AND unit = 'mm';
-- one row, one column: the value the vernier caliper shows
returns 6.6 mm
